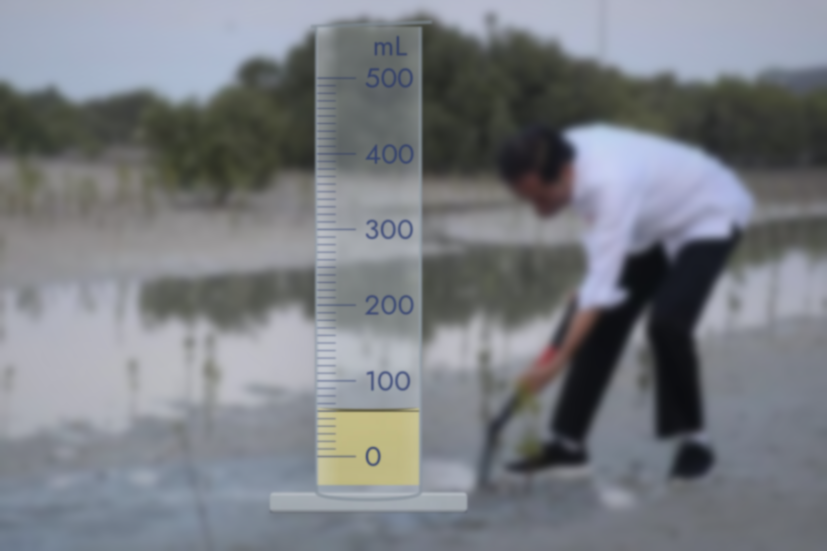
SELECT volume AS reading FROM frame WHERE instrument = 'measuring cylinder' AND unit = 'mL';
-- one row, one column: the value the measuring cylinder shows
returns 60 mL
